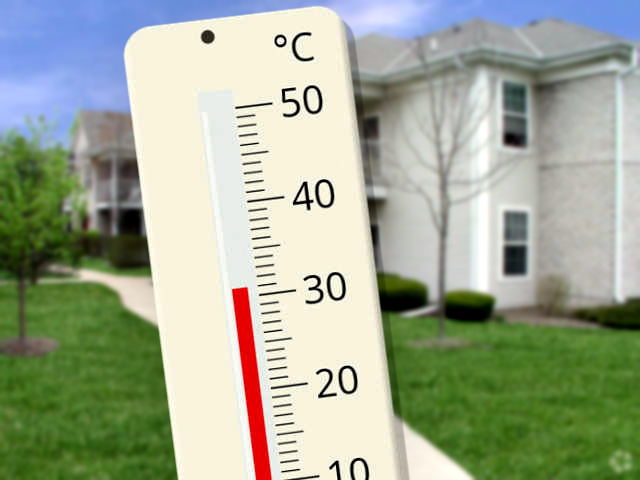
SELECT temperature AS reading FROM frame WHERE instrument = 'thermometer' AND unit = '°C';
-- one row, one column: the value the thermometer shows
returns 31 °C
